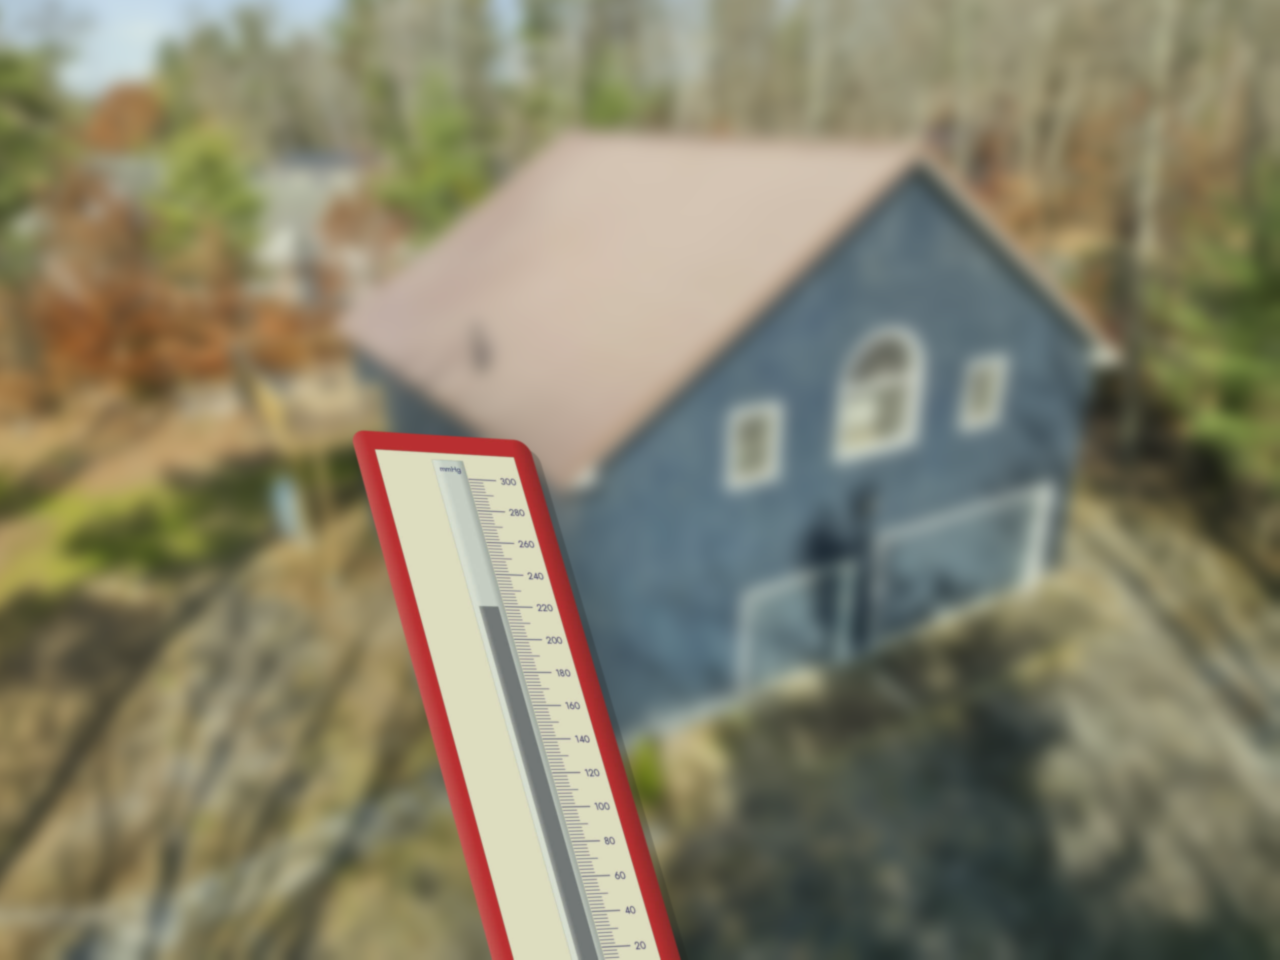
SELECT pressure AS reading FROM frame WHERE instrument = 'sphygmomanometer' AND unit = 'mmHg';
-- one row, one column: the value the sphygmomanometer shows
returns 220 mmHg
